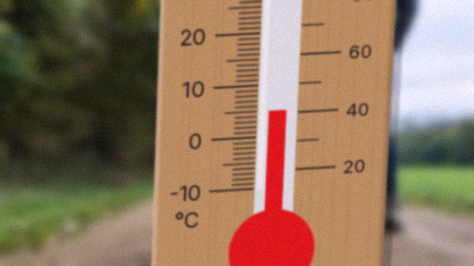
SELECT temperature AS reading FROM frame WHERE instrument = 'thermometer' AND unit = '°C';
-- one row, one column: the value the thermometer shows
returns 5 °C
